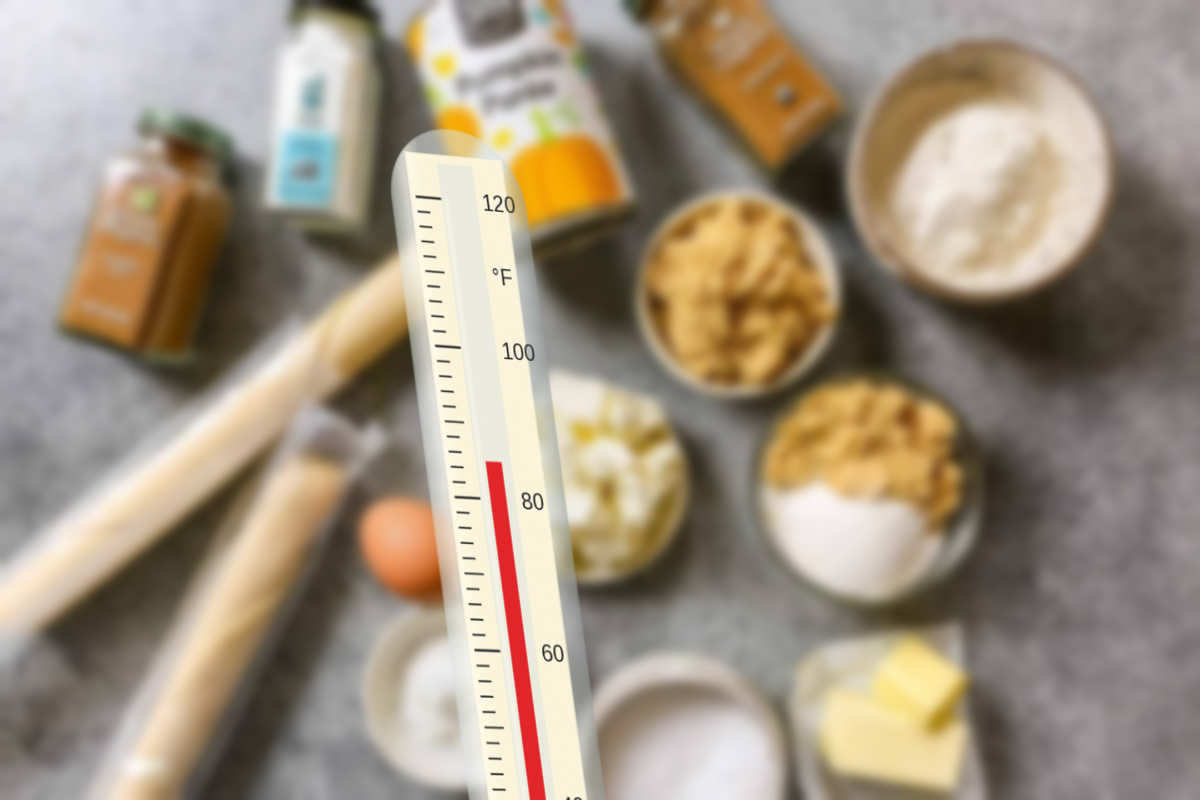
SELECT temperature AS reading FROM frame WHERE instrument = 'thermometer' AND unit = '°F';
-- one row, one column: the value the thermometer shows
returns 85 °F
